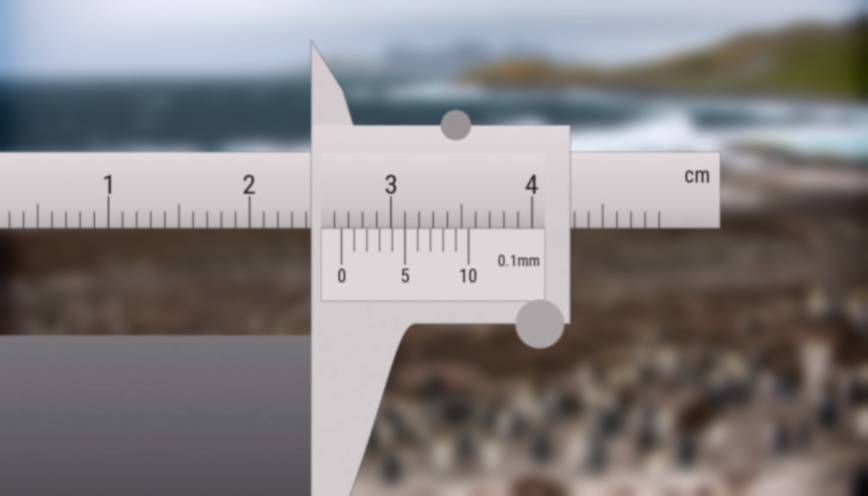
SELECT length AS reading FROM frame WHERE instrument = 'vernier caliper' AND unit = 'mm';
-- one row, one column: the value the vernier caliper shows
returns 26.5 mm
